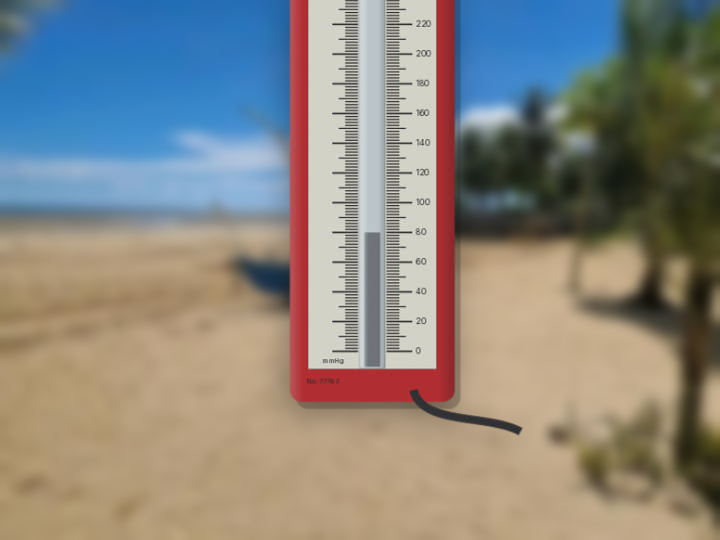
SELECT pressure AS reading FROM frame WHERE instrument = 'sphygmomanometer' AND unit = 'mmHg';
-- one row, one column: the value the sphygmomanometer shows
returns 80 mmHg
